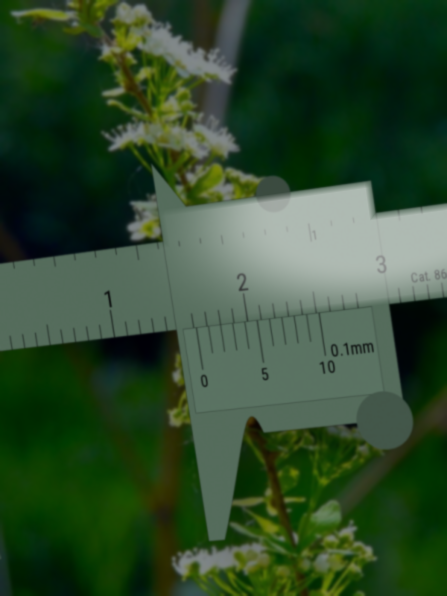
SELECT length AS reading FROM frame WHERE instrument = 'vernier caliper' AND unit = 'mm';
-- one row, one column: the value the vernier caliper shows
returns 16.2 mm
